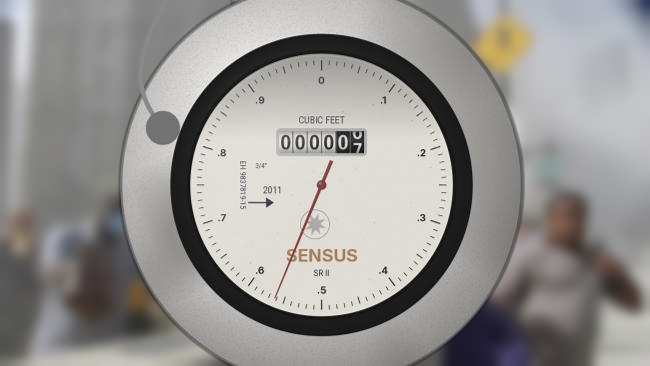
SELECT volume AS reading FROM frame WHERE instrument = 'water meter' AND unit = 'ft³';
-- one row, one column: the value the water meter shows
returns 6.56 ft³
